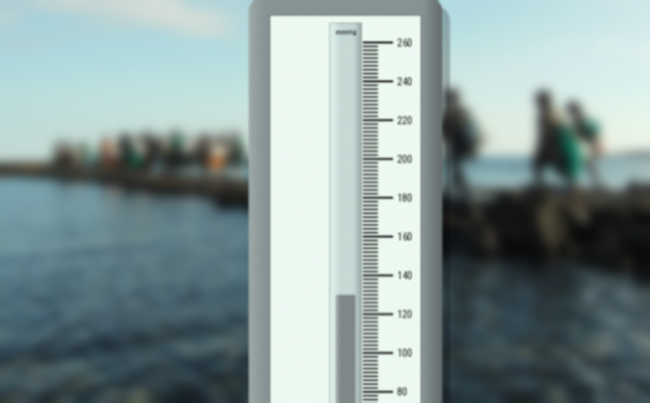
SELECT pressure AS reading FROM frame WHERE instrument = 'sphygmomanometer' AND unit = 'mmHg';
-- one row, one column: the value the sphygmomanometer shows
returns 130 mmHg
